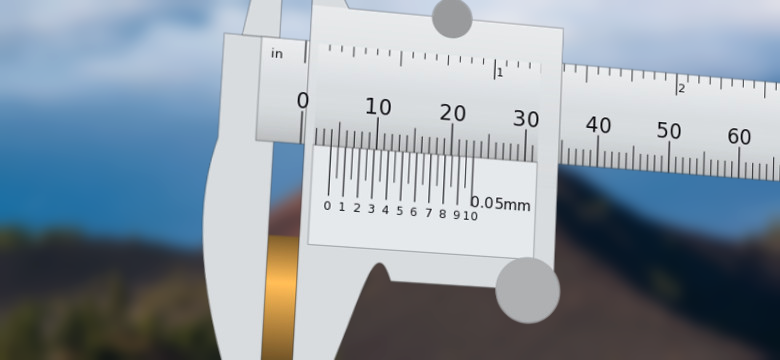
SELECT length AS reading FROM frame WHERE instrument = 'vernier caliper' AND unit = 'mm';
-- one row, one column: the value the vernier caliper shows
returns 4.0 mm
